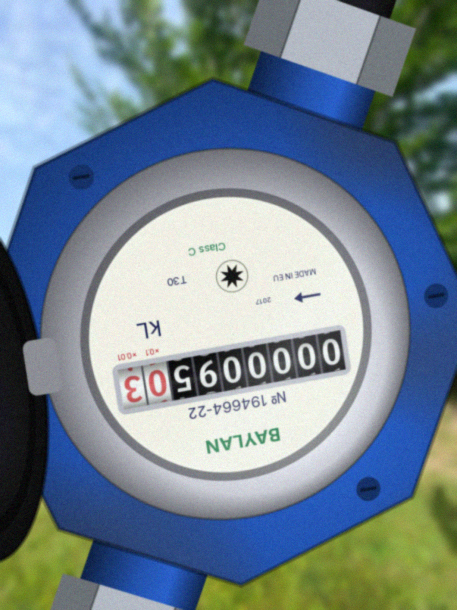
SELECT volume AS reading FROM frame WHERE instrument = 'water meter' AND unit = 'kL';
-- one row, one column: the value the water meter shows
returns 95.03 kL
